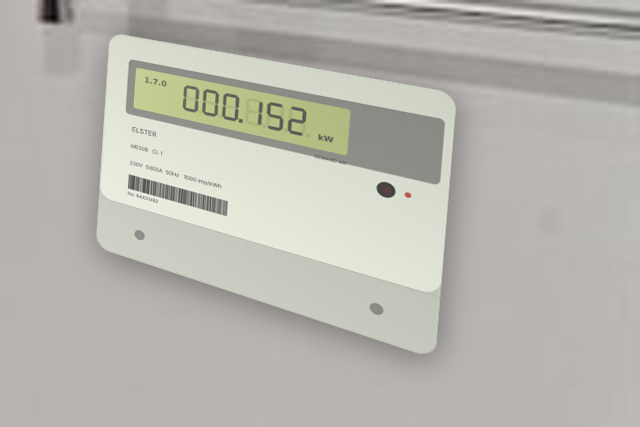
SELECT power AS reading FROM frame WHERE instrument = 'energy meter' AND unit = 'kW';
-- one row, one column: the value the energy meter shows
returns 0.152 kW
